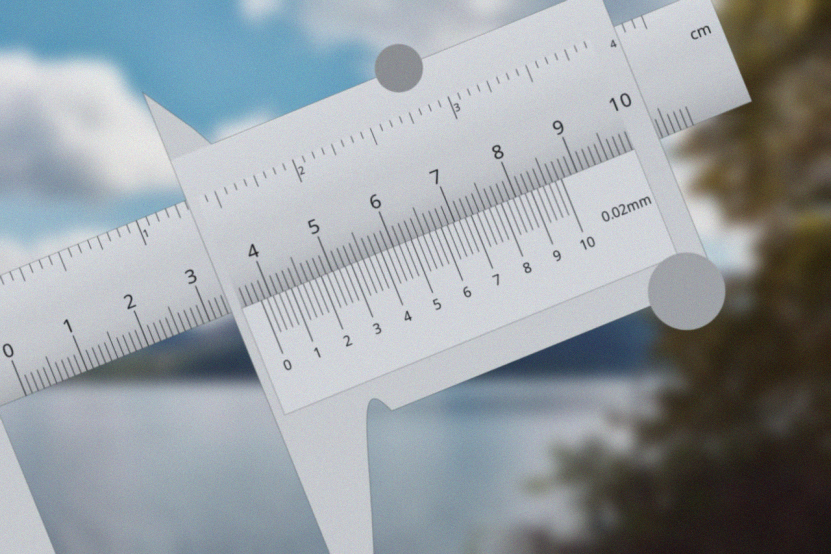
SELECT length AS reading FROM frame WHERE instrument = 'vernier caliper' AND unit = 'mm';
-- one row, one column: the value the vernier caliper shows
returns 38.4 mm
